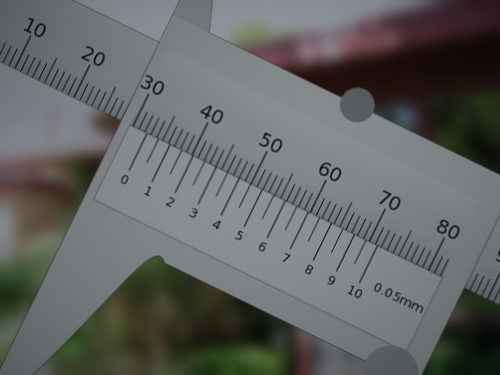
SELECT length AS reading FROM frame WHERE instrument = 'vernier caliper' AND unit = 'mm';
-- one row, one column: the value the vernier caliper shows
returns 32.4 mm
